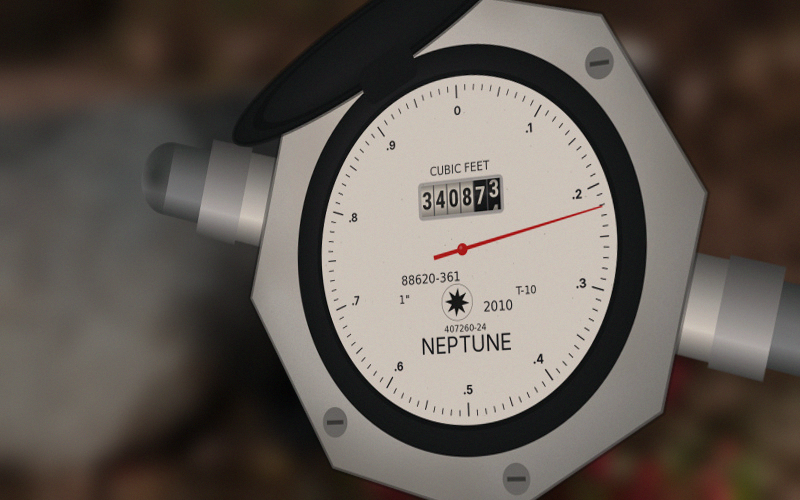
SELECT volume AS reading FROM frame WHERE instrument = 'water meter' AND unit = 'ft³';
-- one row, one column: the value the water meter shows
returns 340873.22 ft³
